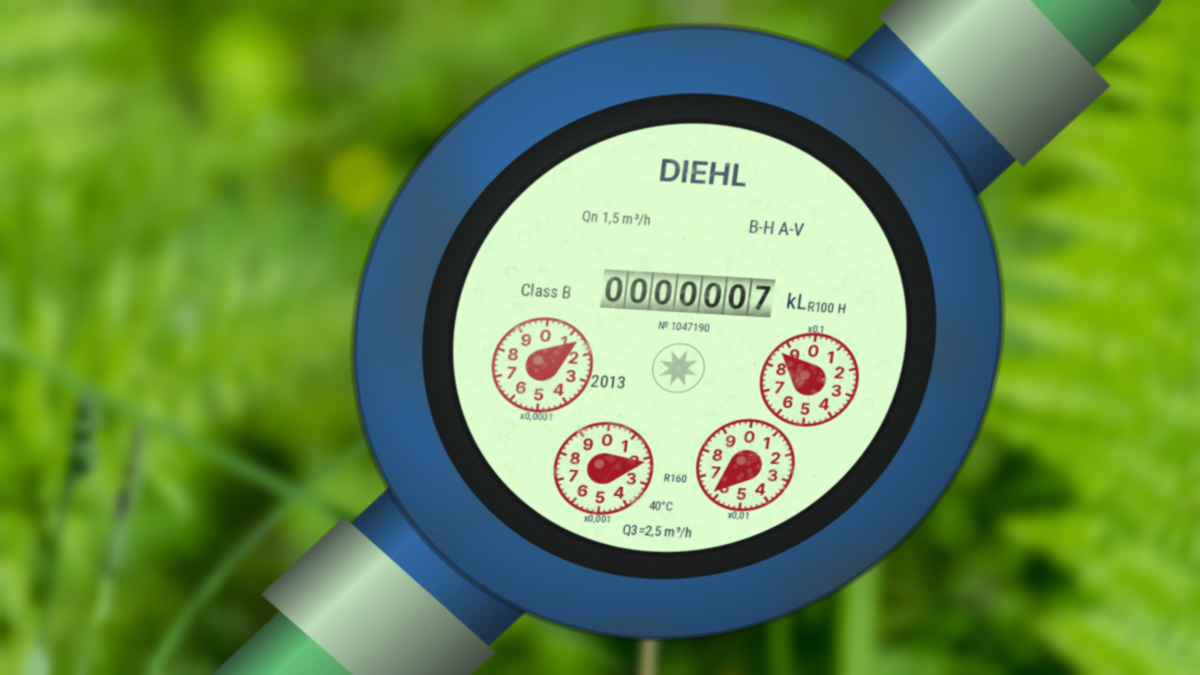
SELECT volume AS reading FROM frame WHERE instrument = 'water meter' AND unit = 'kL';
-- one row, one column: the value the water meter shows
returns 7.8621 kL
